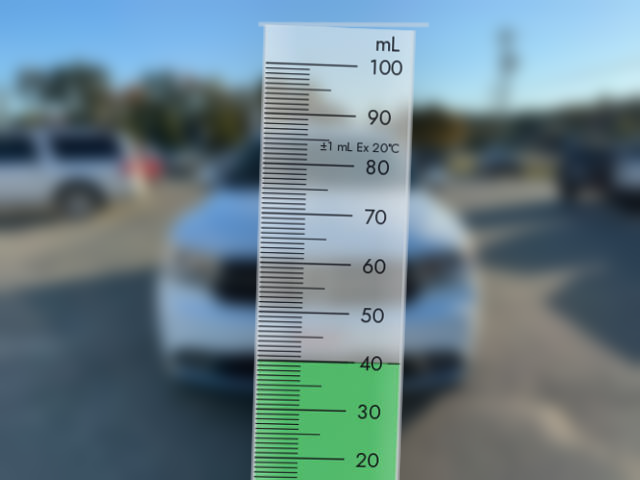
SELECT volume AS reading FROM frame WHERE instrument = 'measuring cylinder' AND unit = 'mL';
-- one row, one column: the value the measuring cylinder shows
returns 40 mL
